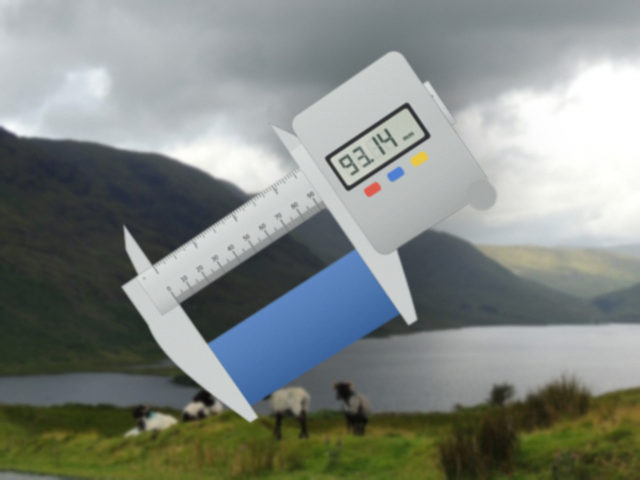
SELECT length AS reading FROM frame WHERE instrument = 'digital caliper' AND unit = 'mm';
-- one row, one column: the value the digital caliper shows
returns 93.14 mm
